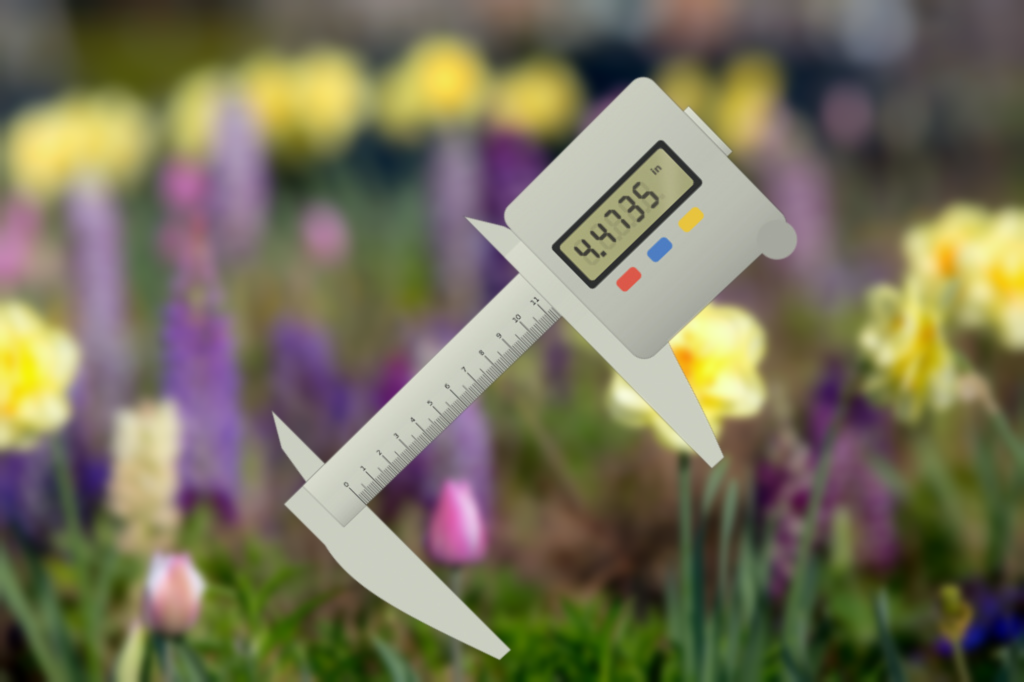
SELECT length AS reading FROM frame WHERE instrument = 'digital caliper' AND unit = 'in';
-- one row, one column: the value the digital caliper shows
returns 4.4735 in
